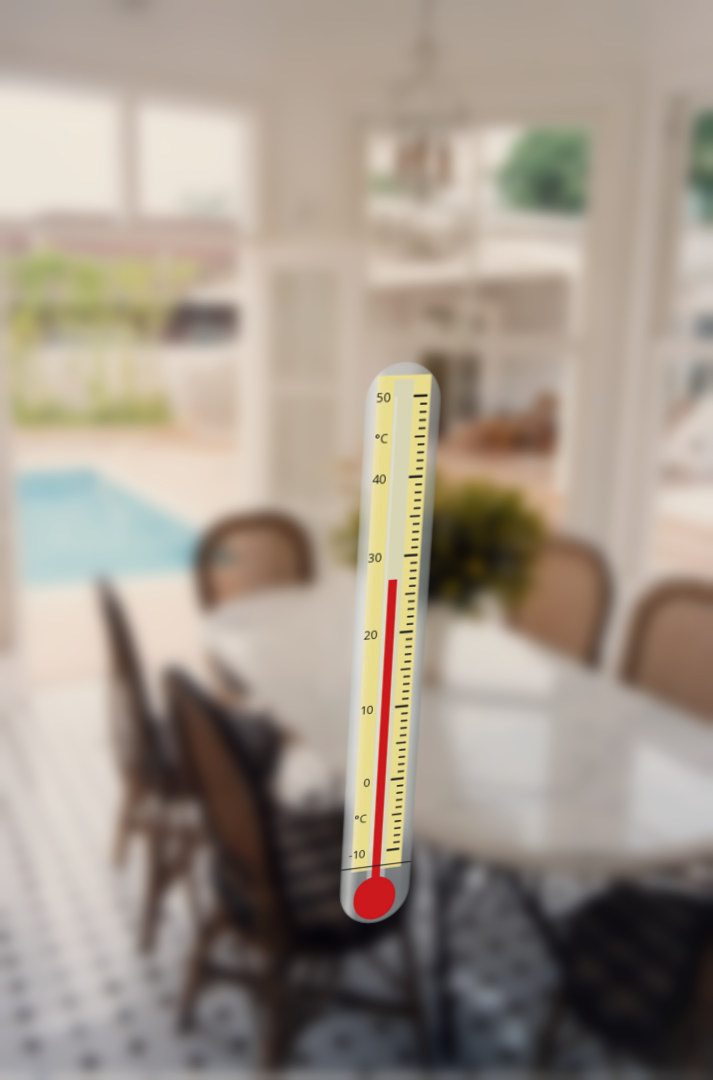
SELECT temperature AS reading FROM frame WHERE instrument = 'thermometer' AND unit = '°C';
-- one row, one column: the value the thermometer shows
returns 27 °C
